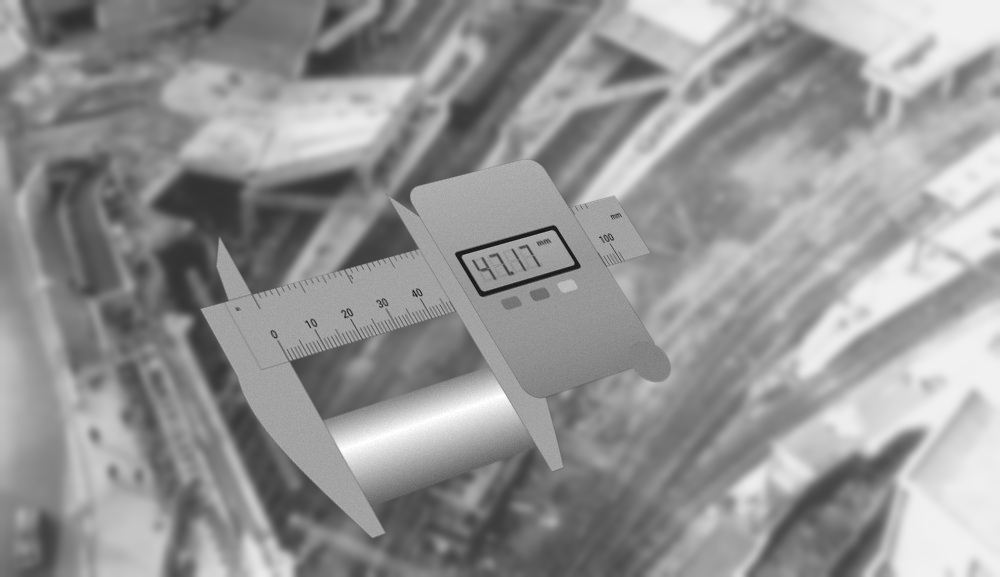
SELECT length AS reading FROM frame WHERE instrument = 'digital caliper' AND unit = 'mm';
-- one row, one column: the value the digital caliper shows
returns 47.17 mm
